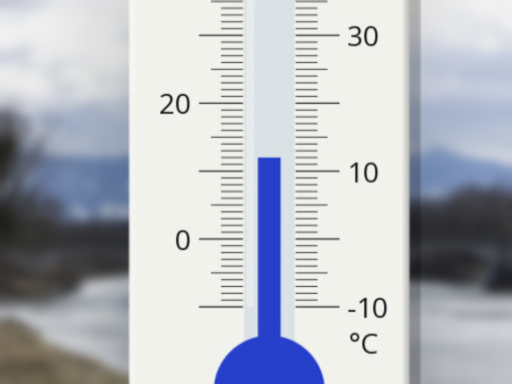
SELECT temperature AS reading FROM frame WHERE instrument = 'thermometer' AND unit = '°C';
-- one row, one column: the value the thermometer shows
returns 12 °C
